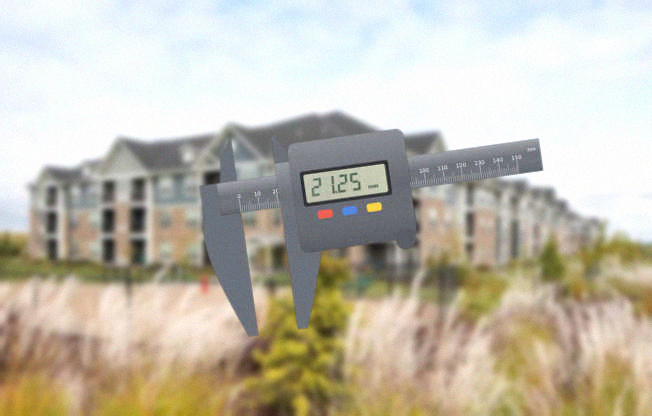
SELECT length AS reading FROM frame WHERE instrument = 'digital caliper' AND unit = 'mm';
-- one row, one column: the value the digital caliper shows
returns 21.25 mm
